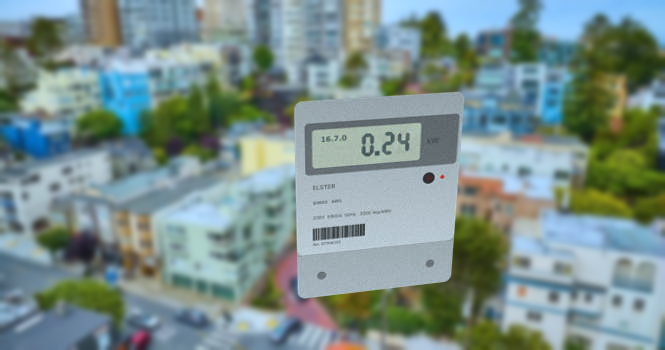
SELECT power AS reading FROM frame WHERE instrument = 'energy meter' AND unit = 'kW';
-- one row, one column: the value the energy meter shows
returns 0.24 kW
